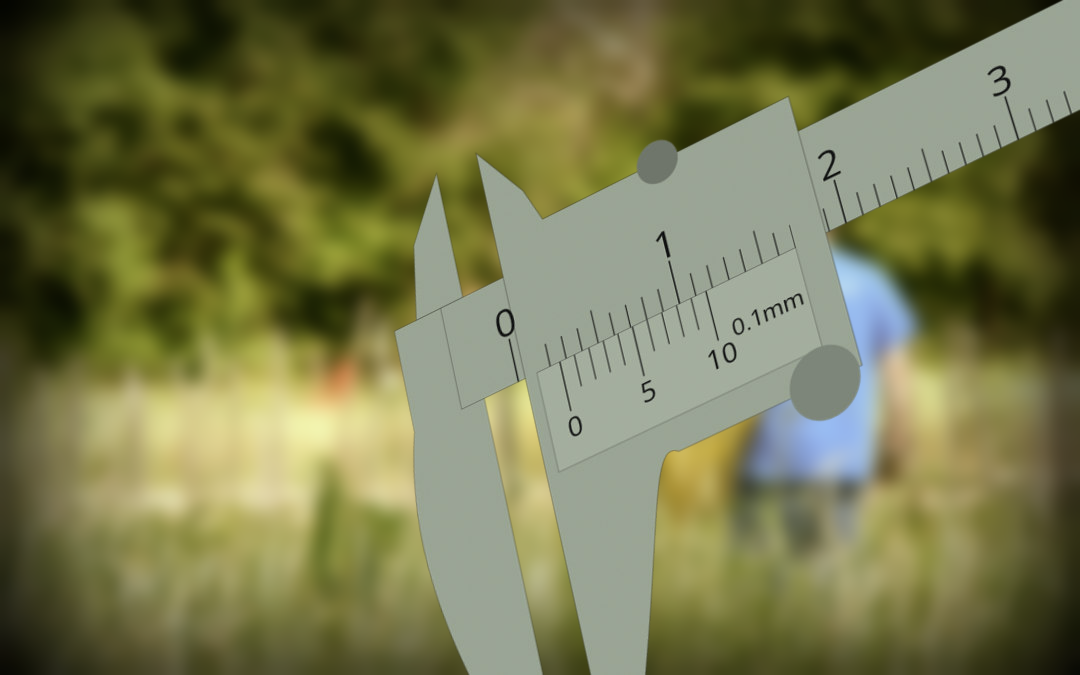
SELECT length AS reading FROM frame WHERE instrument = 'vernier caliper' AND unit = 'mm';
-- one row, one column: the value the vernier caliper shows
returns 2.6 mm
